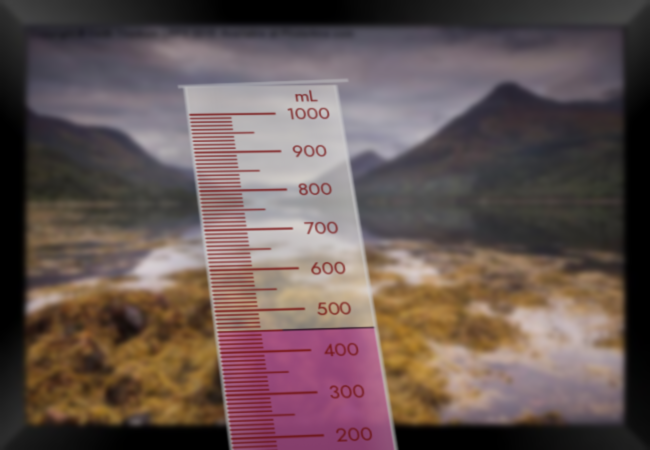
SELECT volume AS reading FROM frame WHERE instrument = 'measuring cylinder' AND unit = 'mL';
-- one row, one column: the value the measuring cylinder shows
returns 450 mL
